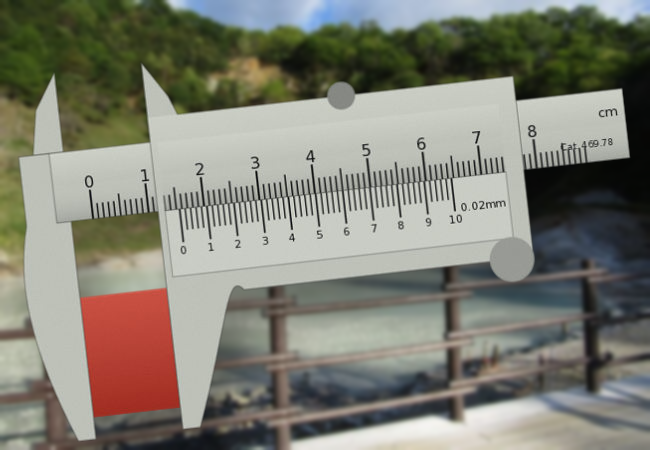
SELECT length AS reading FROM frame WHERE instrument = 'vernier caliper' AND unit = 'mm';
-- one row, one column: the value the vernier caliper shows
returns 15.6 mm
